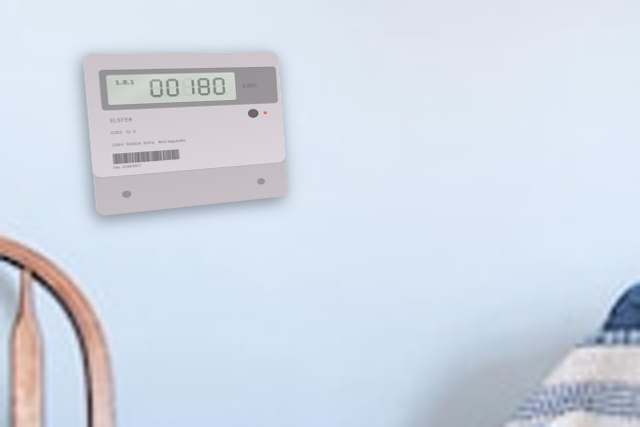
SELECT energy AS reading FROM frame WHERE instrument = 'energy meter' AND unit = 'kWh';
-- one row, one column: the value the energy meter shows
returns 180 kWh
